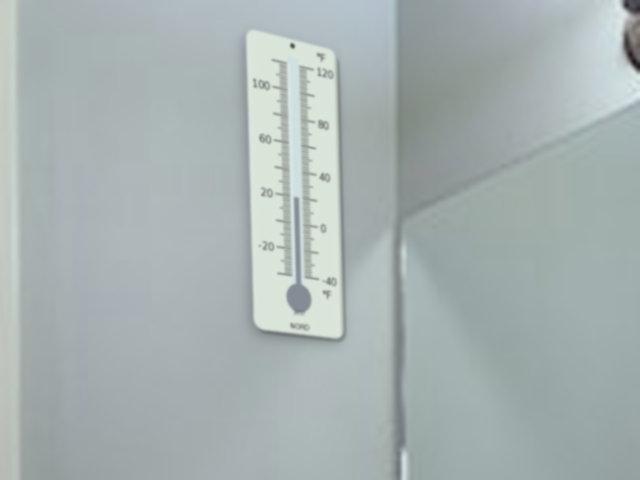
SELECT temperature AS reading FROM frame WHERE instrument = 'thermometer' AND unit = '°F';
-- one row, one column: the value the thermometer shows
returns 20 °F
